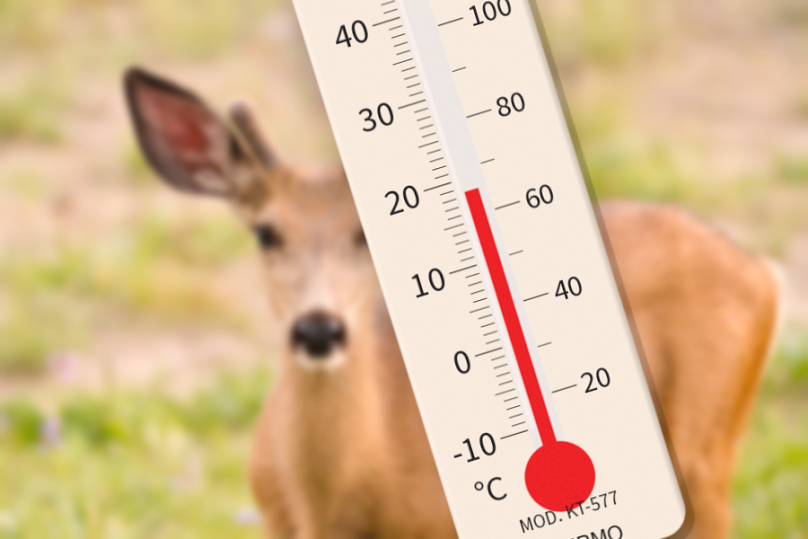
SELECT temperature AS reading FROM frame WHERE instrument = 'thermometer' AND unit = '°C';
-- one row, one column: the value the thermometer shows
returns 18.5 °C
